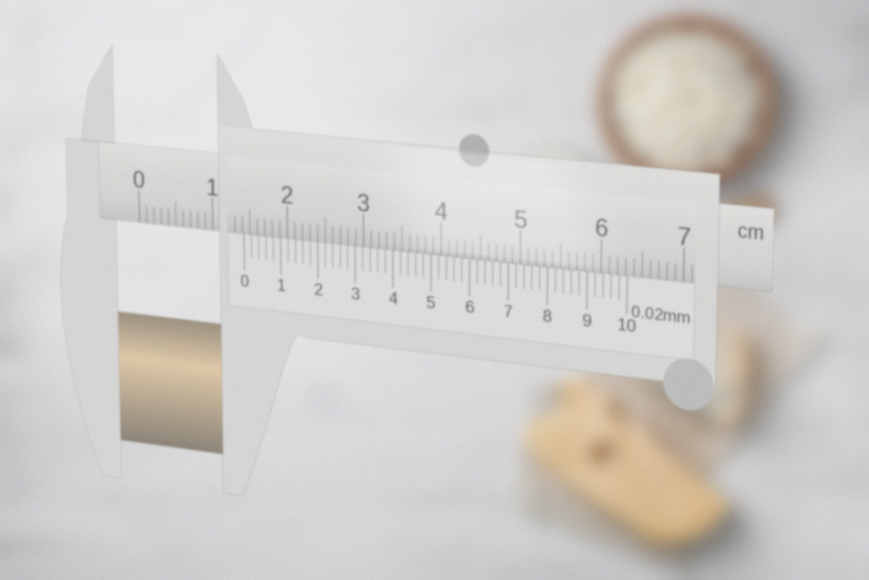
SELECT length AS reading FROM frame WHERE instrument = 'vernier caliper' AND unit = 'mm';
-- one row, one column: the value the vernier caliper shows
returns 14.2 mm
